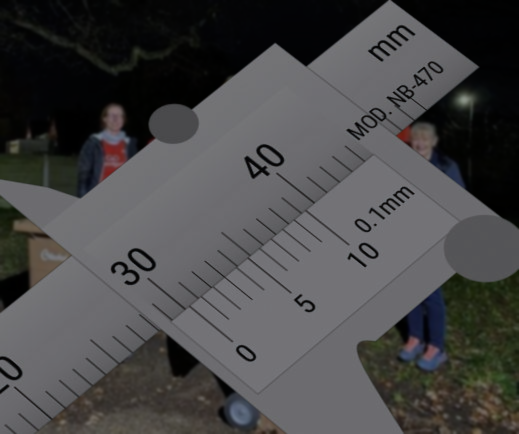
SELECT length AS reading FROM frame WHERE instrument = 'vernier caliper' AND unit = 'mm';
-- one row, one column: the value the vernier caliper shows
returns 30.3 mm
